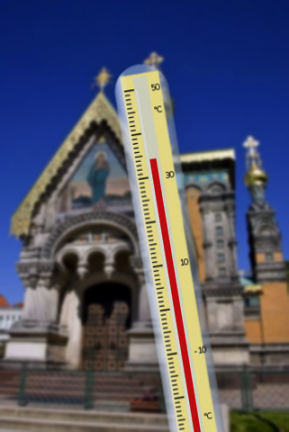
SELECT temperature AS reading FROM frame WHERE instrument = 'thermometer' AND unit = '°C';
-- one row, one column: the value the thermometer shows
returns 34 °C
